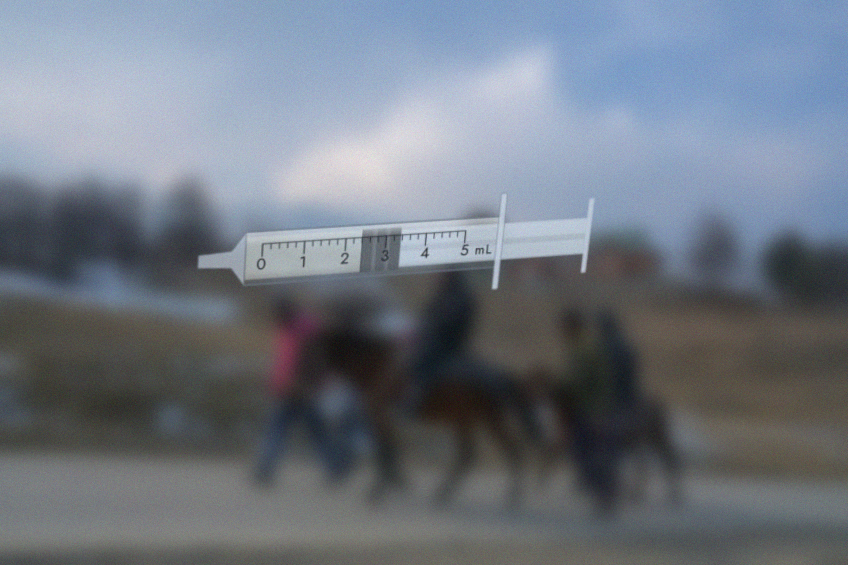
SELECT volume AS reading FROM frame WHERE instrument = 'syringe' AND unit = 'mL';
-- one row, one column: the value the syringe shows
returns 2.4 mL
